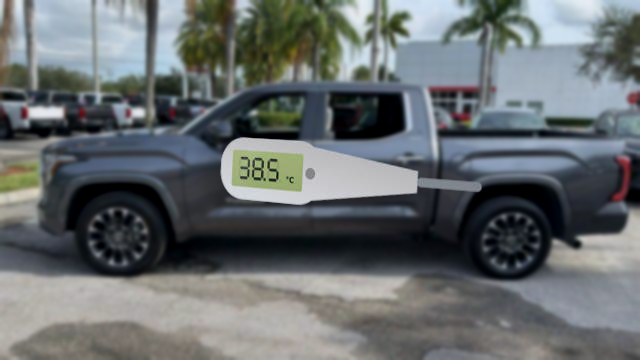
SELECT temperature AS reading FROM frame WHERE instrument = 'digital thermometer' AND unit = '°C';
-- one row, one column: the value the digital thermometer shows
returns 38.5 °C
